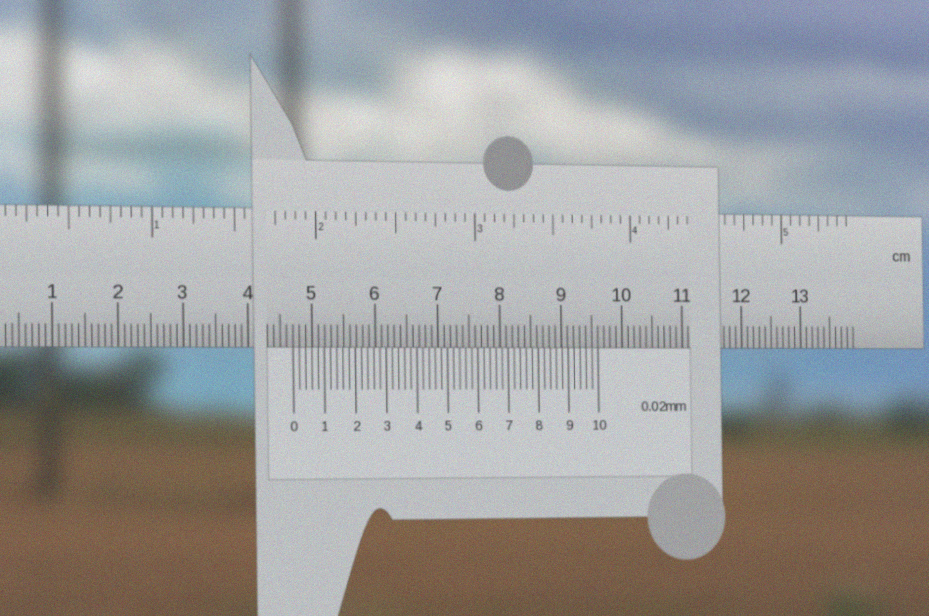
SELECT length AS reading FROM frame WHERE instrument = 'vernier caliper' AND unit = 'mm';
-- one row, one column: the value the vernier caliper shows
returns 47.0 mm
